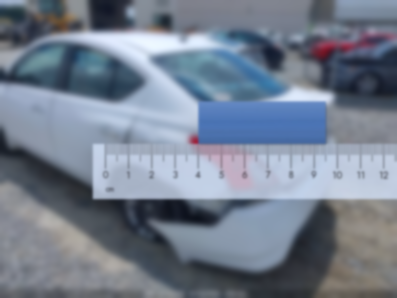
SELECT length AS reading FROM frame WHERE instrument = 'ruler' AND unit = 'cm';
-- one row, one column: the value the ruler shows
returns 5.5 cm
